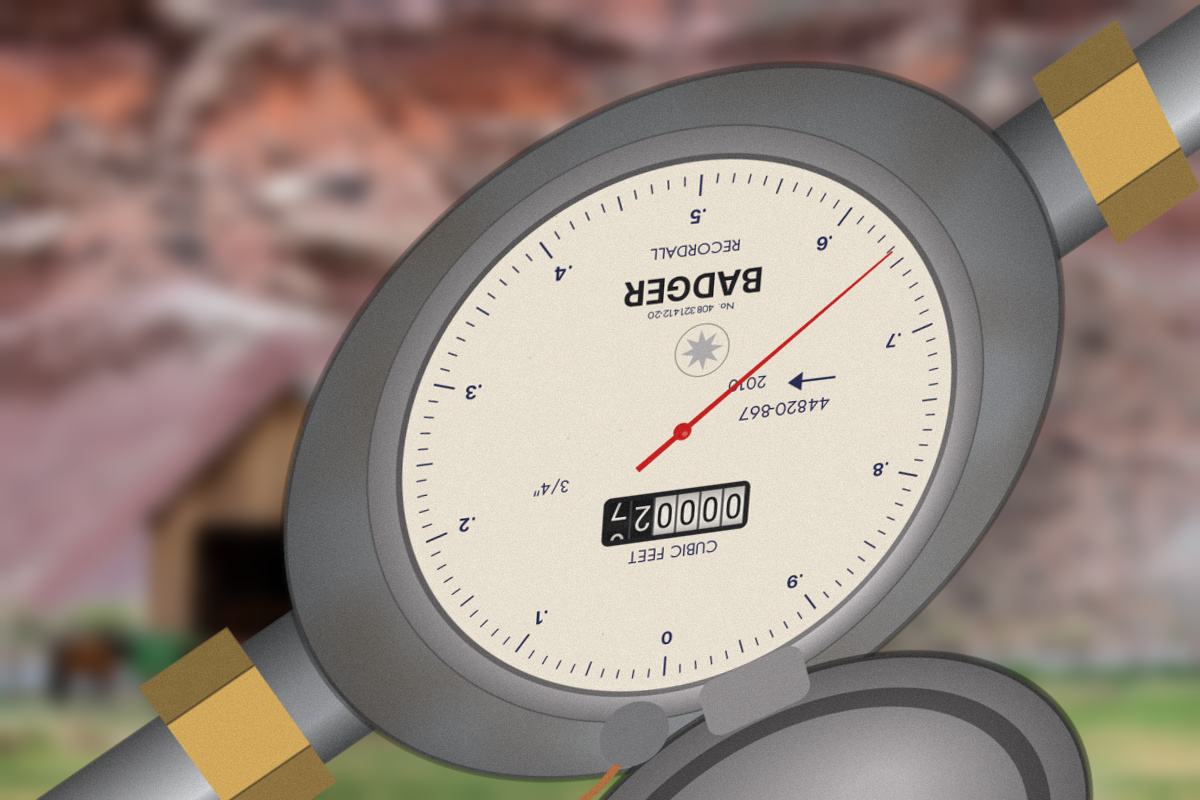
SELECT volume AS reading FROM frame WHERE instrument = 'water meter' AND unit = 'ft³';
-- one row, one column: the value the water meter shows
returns 26.64 ft³
